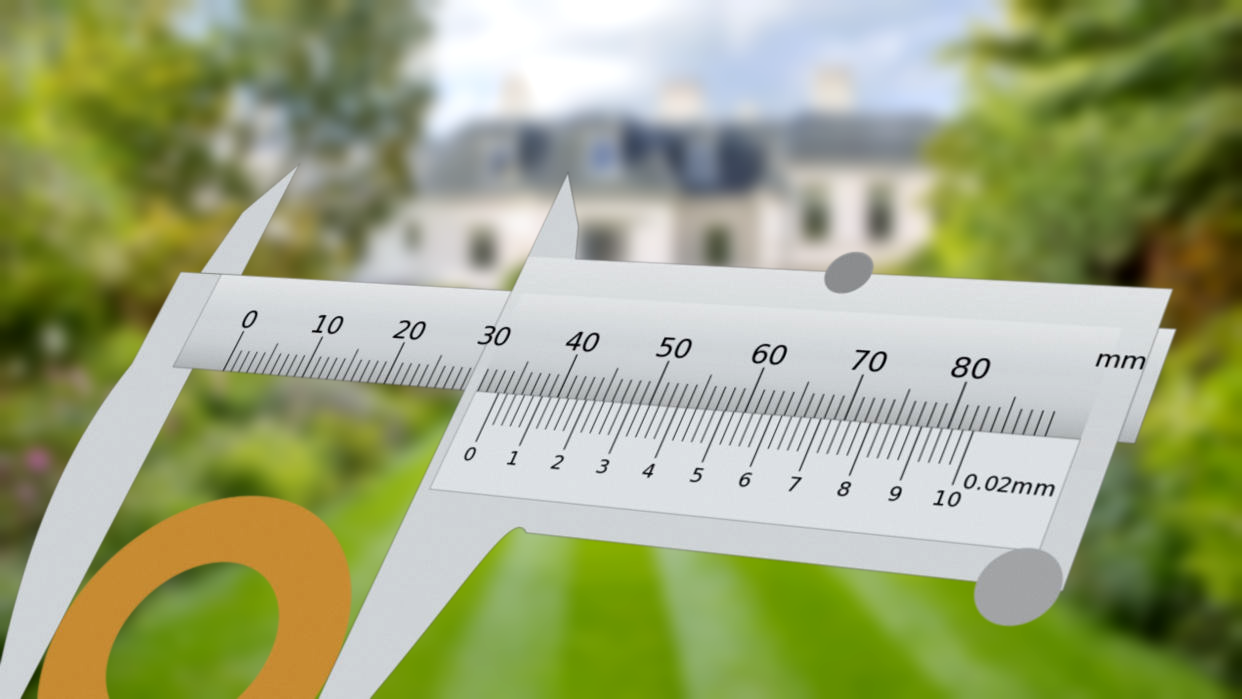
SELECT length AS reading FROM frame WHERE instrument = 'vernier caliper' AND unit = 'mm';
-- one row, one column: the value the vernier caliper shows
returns 33.4 mm
